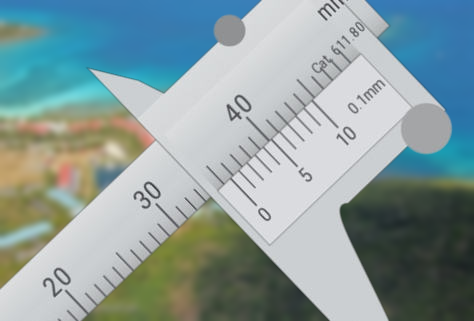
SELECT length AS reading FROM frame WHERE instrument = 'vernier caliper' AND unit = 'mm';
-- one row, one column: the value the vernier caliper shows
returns 35.7 mm
